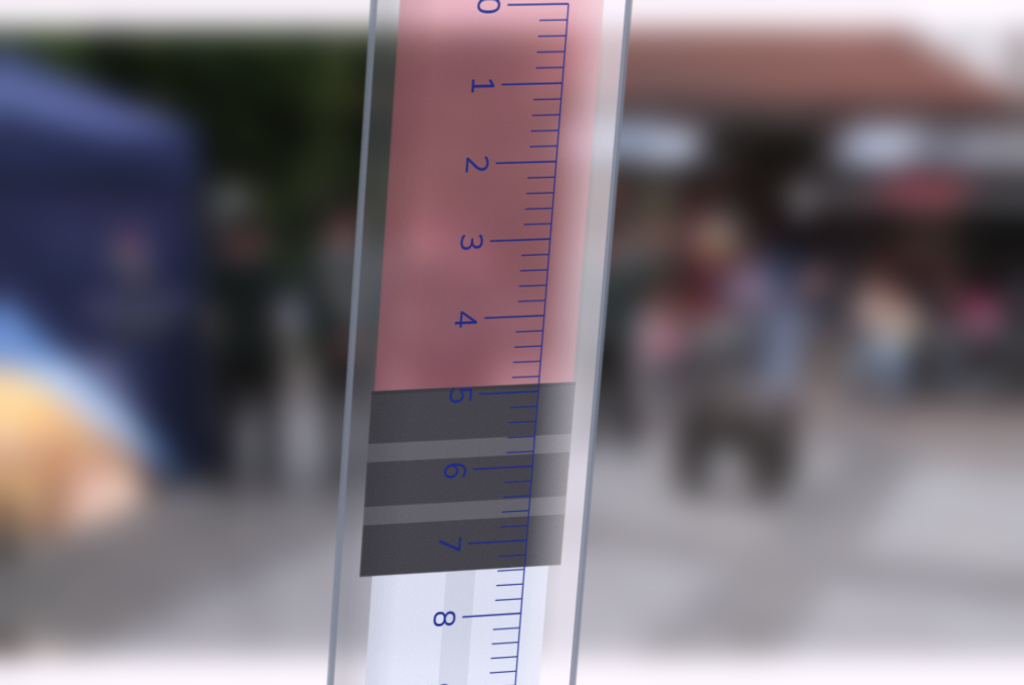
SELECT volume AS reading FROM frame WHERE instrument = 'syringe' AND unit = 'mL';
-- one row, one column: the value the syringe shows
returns 4.9 mL
